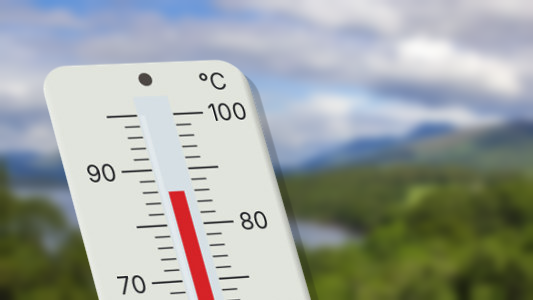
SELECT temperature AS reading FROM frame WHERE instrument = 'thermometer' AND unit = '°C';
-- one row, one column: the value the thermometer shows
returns 86 °C
